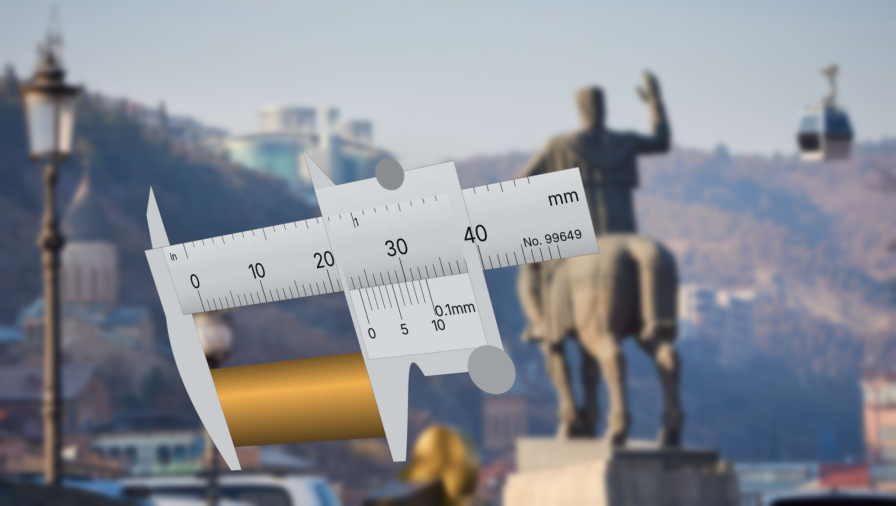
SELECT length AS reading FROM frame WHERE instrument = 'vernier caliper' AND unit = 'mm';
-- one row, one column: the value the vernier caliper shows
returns 23.6 mm
